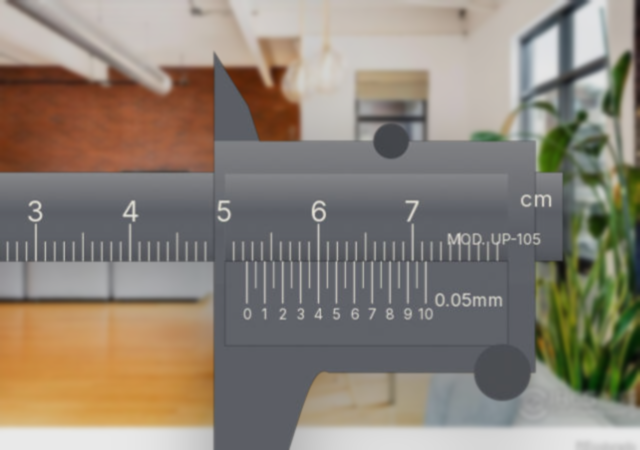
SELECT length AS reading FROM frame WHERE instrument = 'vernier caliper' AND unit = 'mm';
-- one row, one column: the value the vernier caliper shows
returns 52.4 mm
